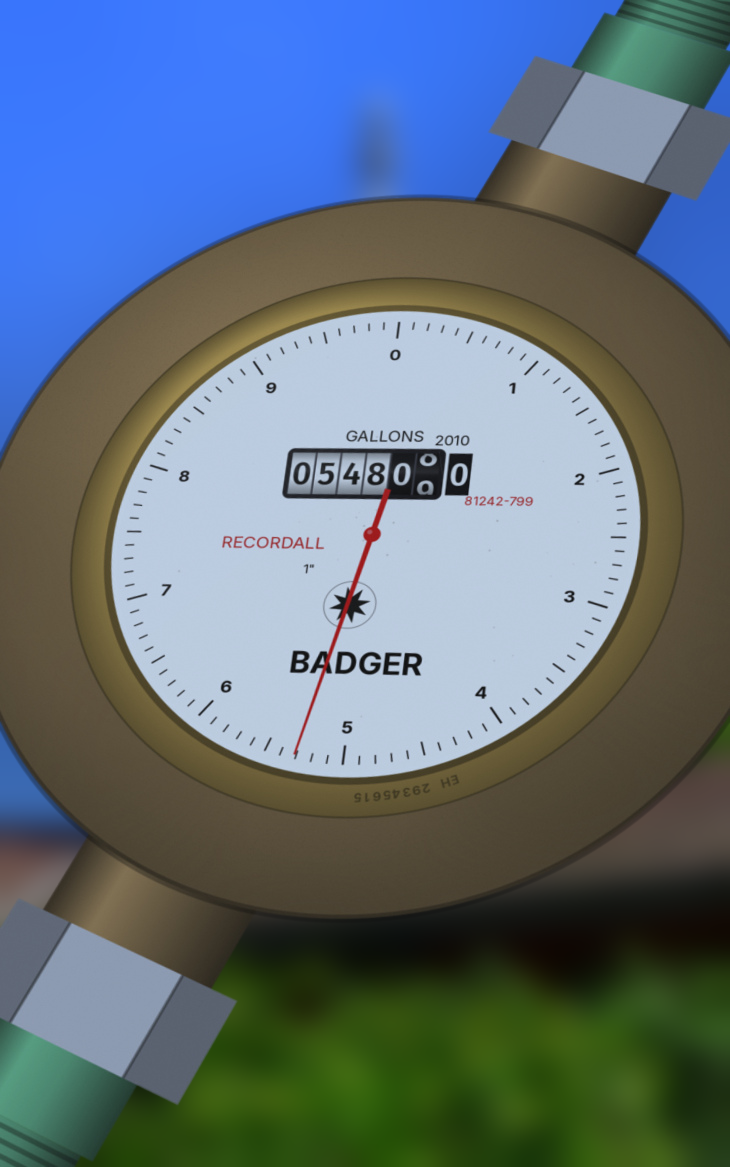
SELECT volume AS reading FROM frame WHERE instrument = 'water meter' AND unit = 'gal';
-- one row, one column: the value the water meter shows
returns 548085.3 gal
